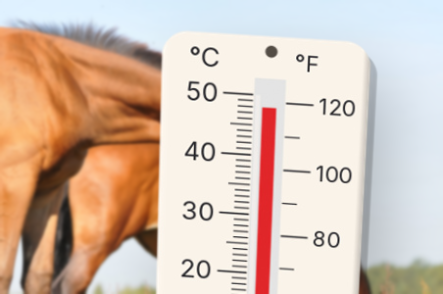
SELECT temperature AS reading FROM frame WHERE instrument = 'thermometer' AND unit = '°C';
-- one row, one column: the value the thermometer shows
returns 48 °C
